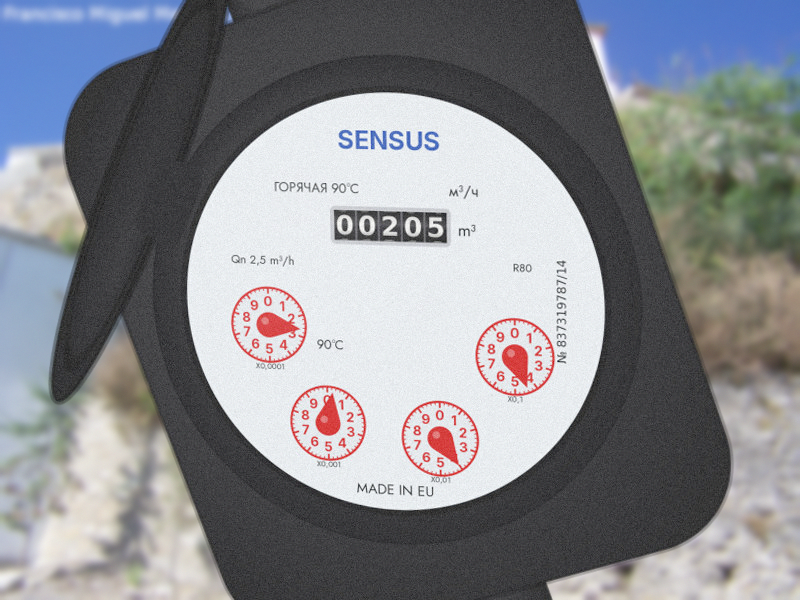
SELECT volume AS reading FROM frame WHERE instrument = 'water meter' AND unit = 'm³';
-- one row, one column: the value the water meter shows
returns 205.4402 m³
